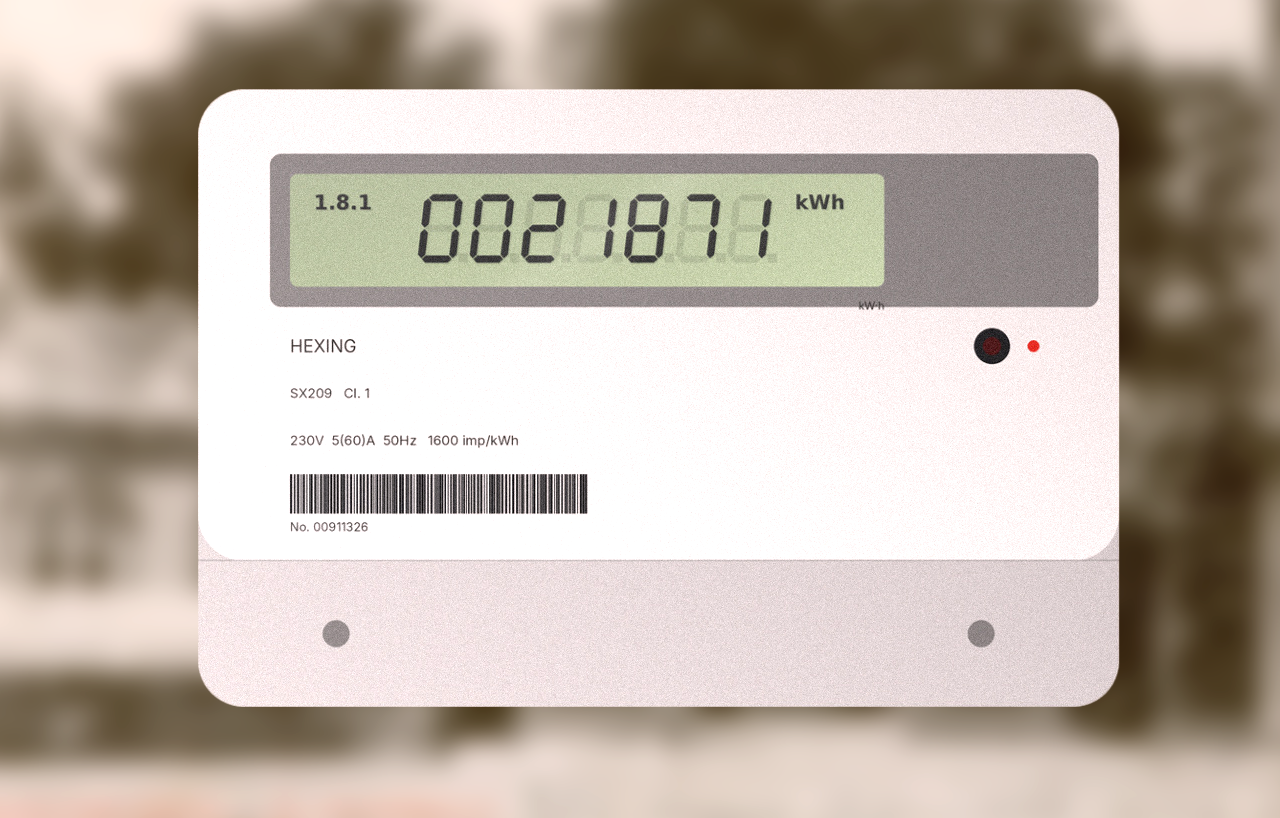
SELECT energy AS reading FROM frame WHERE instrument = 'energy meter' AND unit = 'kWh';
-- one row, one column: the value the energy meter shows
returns 21871 kWh
